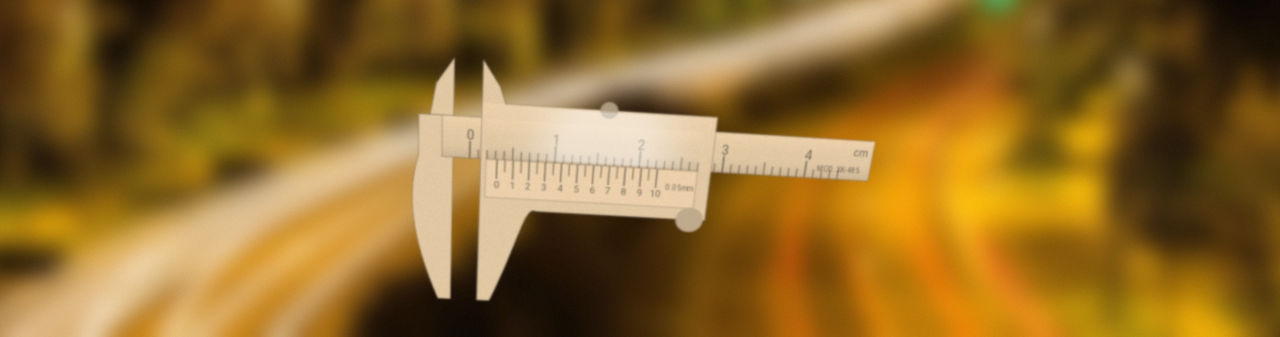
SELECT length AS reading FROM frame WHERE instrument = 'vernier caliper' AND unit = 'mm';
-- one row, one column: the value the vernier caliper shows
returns 3.2 mm
